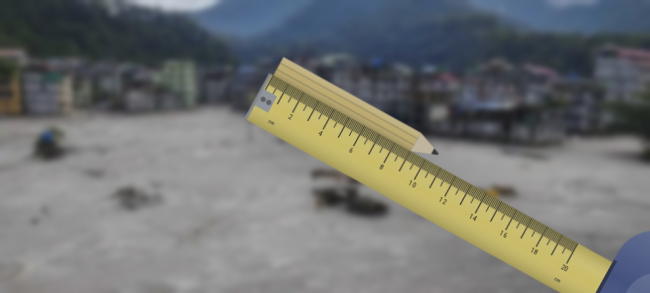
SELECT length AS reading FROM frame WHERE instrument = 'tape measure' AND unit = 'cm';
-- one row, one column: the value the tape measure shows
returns 10.5 cm
